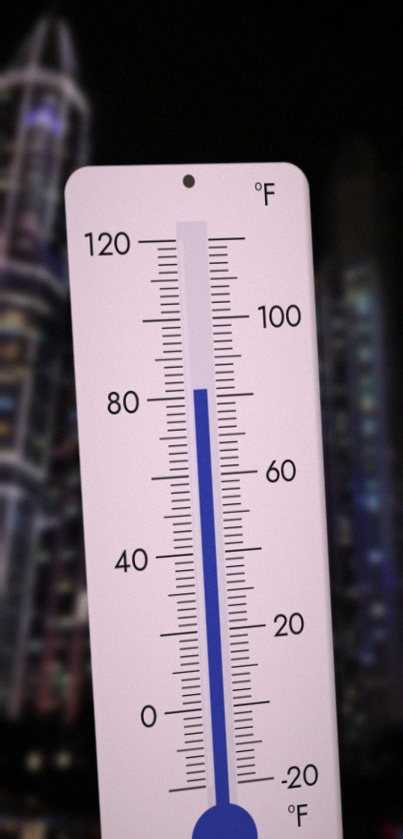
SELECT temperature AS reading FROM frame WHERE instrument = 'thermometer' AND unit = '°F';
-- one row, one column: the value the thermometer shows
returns 82 °F
